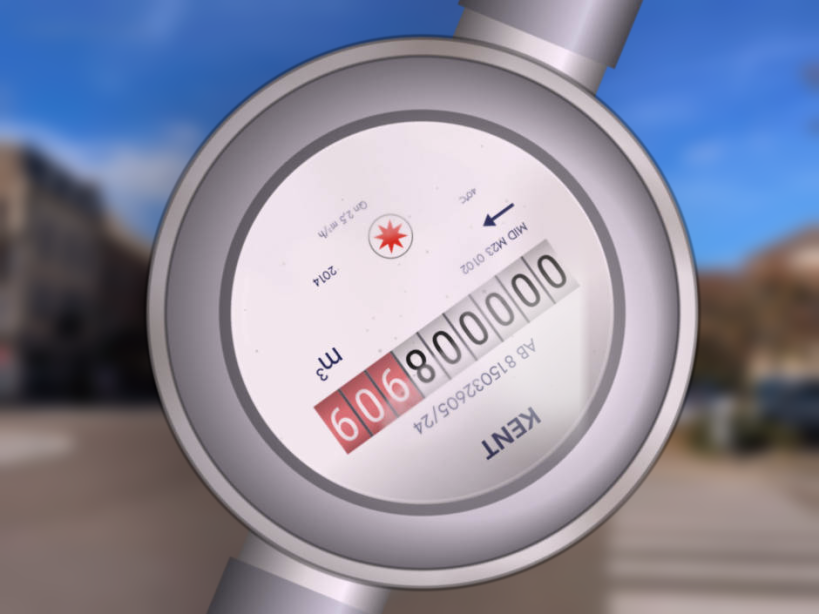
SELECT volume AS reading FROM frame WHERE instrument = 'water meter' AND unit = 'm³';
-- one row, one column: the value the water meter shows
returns 8.909 m³
